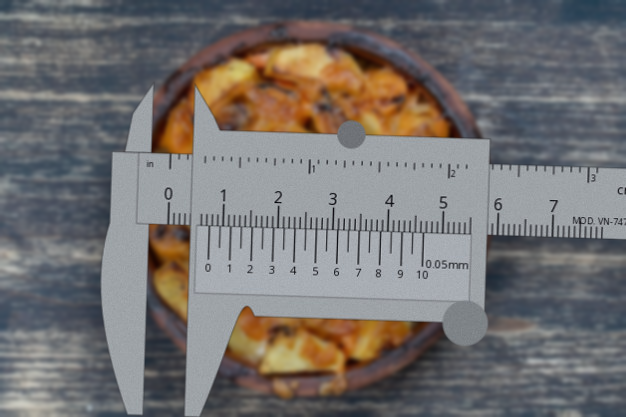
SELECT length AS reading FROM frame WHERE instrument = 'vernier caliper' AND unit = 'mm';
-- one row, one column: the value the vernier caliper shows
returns 7.5 mm
